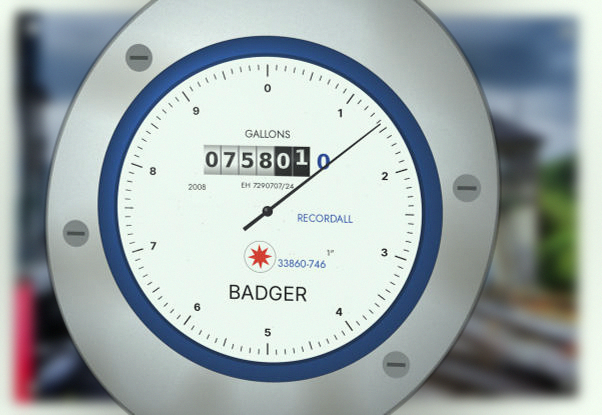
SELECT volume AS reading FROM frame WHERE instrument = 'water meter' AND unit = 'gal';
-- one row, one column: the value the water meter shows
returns 758011.4 gal
